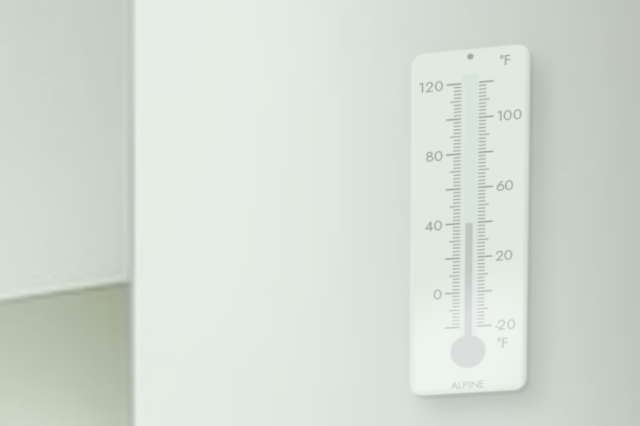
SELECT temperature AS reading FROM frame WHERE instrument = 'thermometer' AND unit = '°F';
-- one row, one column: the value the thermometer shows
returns 40 °F
